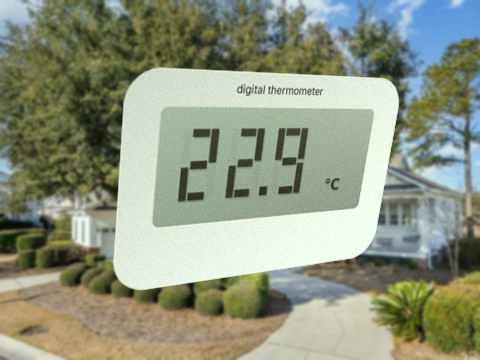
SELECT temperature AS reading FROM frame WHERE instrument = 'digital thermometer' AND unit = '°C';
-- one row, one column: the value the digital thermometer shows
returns 22.9 °C
